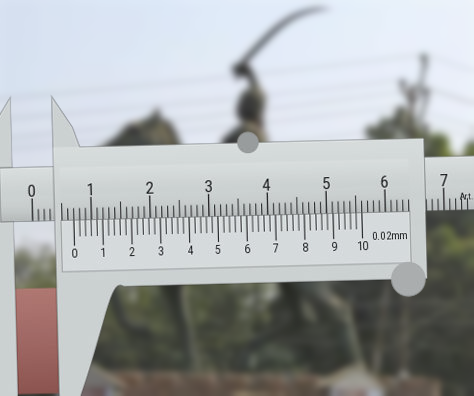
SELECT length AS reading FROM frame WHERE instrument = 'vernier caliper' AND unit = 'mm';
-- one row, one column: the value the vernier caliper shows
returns 7.0 mm
